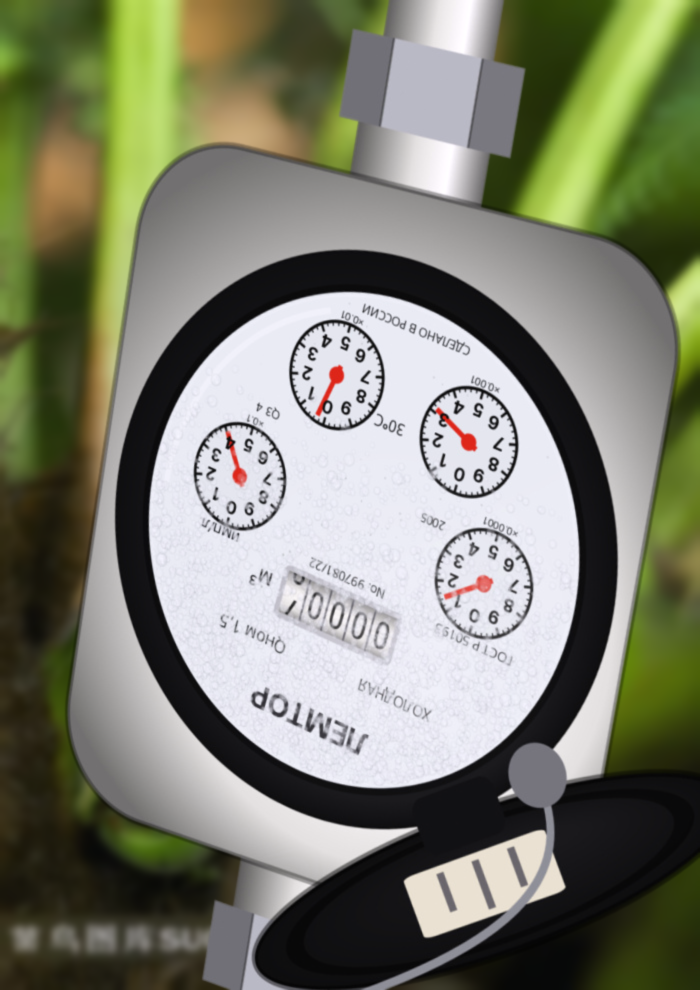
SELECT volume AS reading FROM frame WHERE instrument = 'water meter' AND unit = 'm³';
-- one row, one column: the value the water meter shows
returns 7.4031 m³
